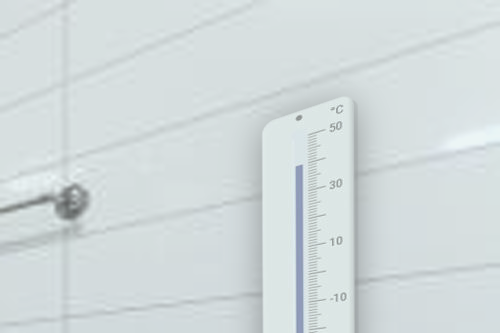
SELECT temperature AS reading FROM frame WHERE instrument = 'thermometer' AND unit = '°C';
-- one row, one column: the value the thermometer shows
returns 40 °C
